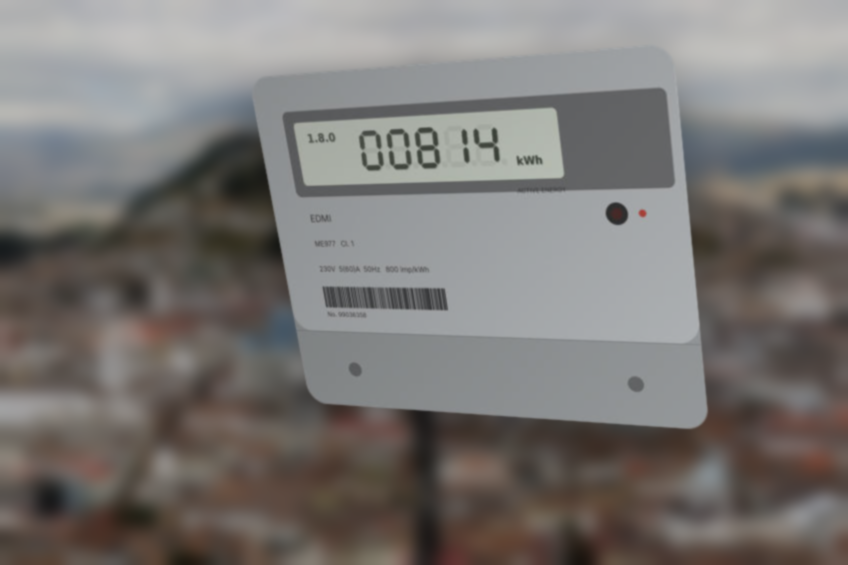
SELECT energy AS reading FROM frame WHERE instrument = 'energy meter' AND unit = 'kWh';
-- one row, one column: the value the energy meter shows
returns 814 kWh
